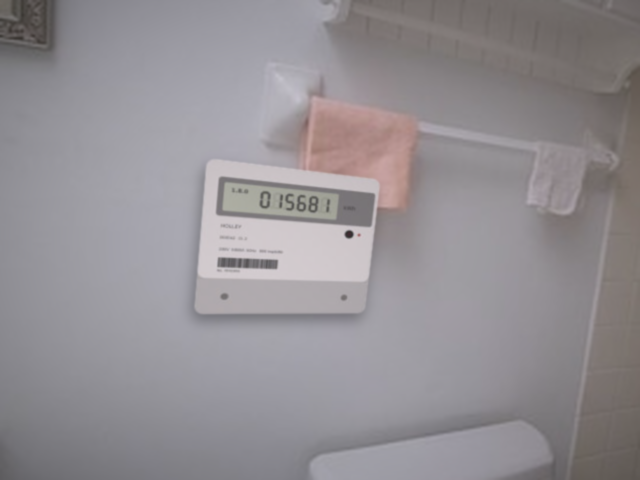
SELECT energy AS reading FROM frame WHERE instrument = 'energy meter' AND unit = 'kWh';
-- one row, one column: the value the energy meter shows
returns 15681 kWh
